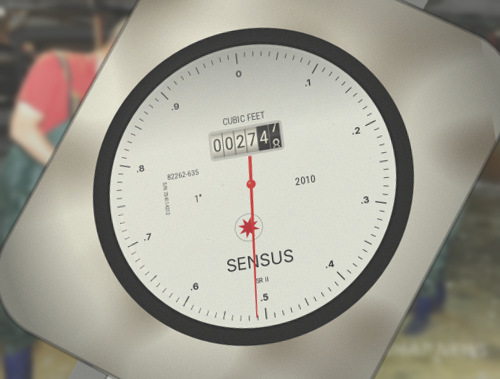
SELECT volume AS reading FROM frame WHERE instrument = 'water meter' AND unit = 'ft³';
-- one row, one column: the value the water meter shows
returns 2747.51 ft³
